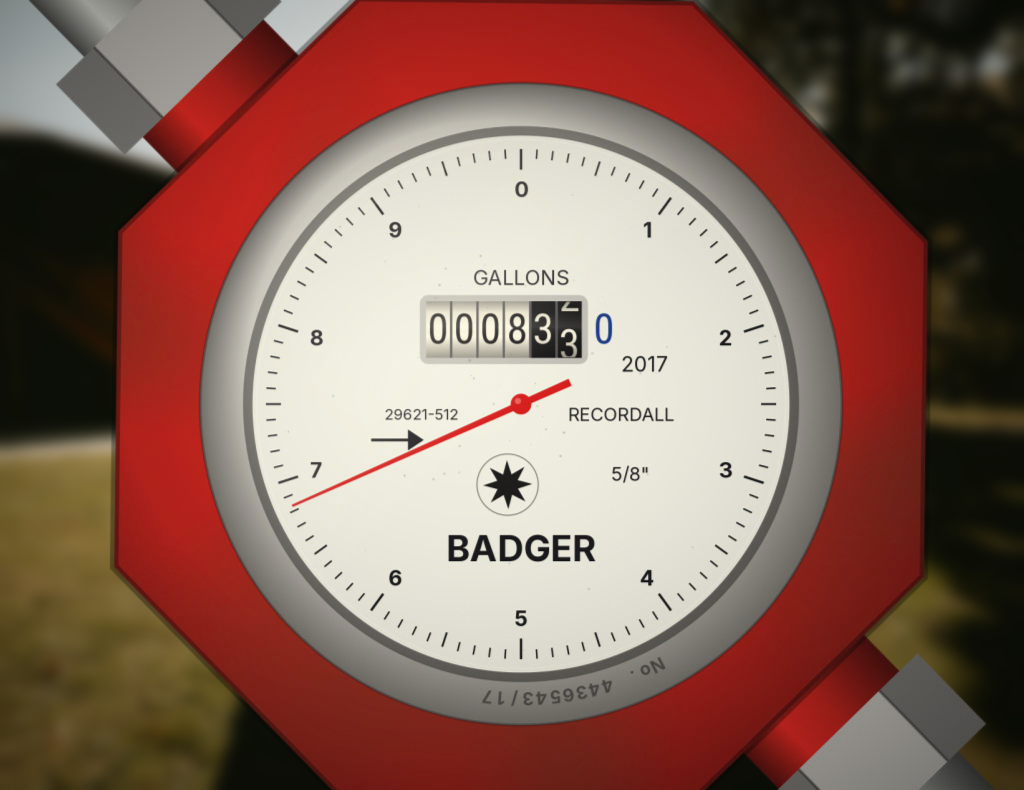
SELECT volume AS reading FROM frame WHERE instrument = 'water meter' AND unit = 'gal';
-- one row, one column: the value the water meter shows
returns 8326.8 gal
